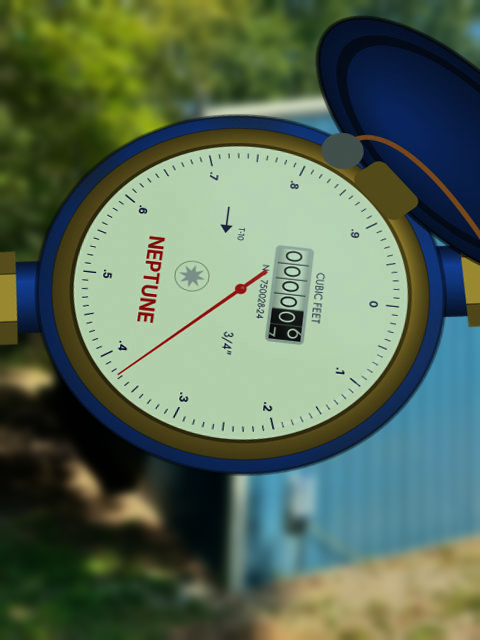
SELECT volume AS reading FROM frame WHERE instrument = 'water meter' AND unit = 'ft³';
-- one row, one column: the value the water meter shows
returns 6.37 ft³
